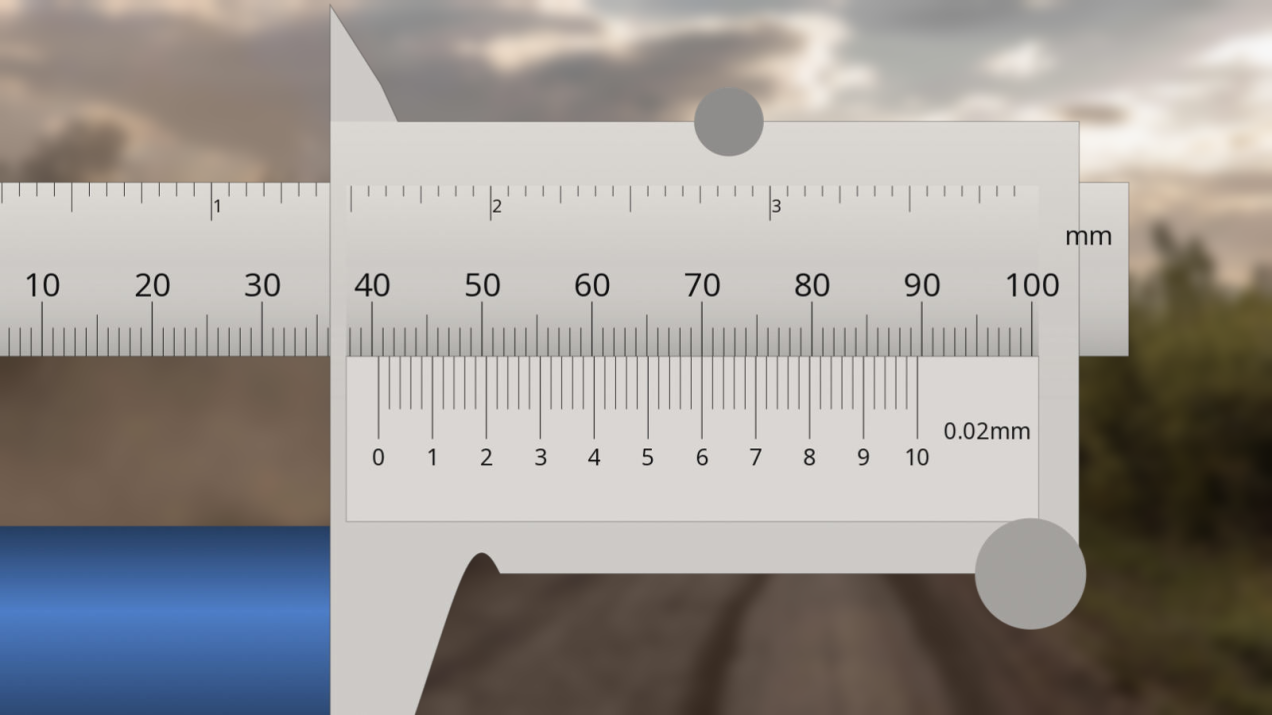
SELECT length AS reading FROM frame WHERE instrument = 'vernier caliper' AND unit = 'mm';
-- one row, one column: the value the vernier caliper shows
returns 40.6 mm
